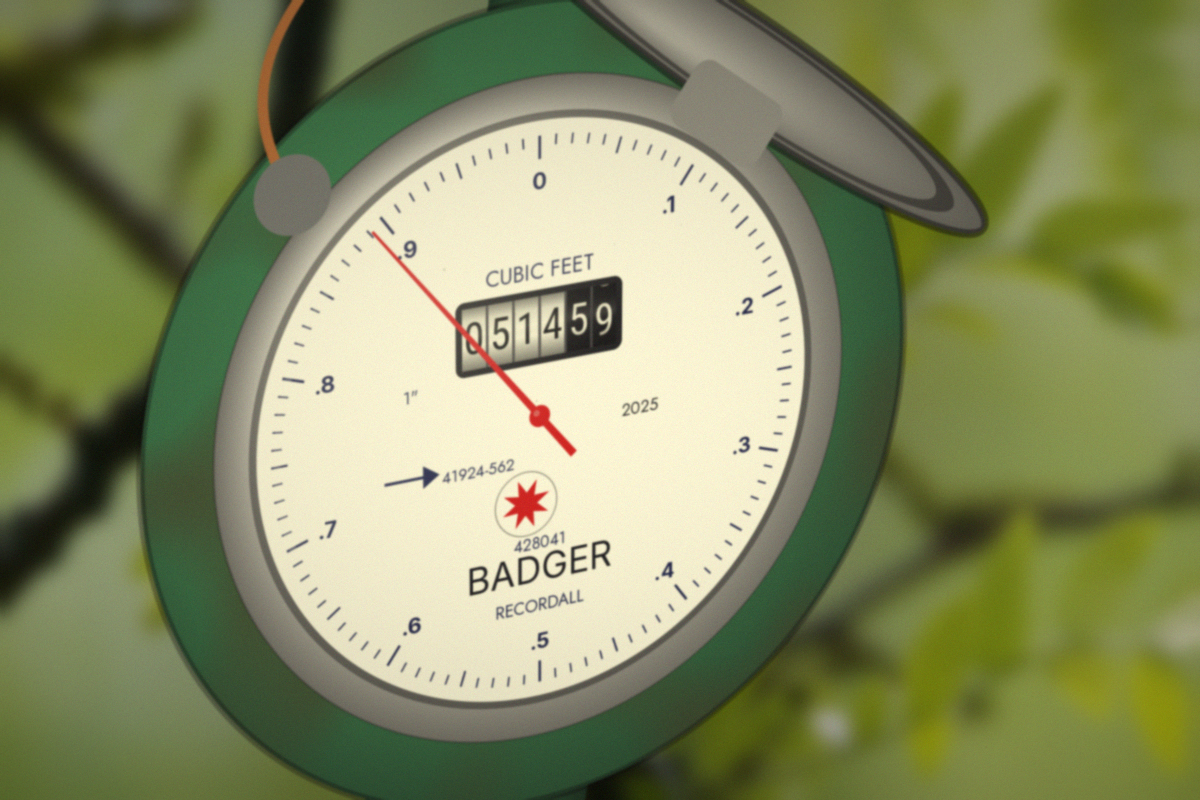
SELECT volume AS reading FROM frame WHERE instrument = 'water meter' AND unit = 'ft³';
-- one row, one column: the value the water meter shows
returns 51458.89 ft³
